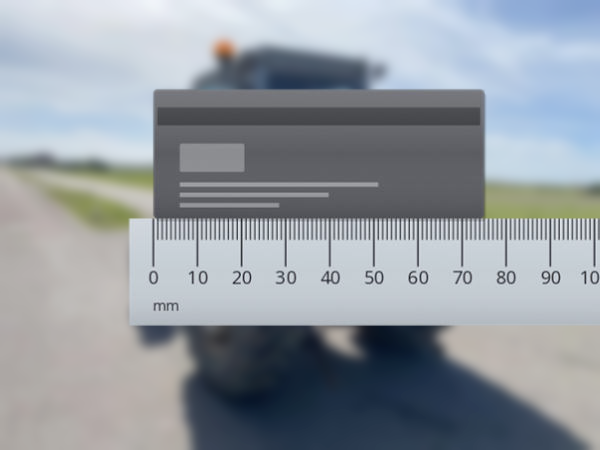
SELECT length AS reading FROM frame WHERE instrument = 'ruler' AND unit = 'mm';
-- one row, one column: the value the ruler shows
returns 75 mm
